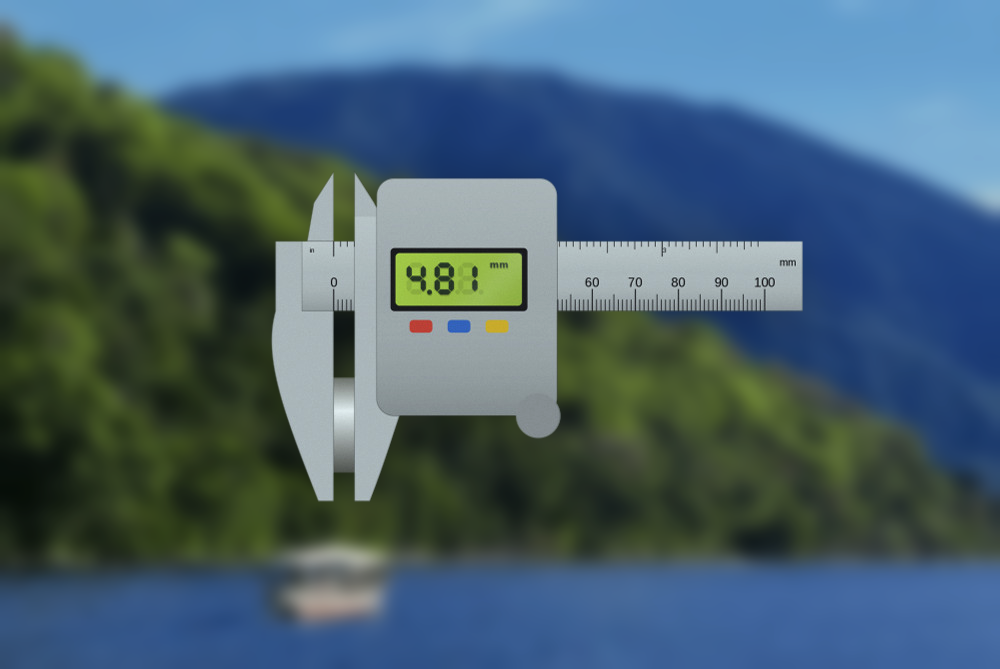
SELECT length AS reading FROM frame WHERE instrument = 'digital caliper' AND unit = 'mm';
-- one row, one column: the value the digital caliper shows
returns 4.81 mm
